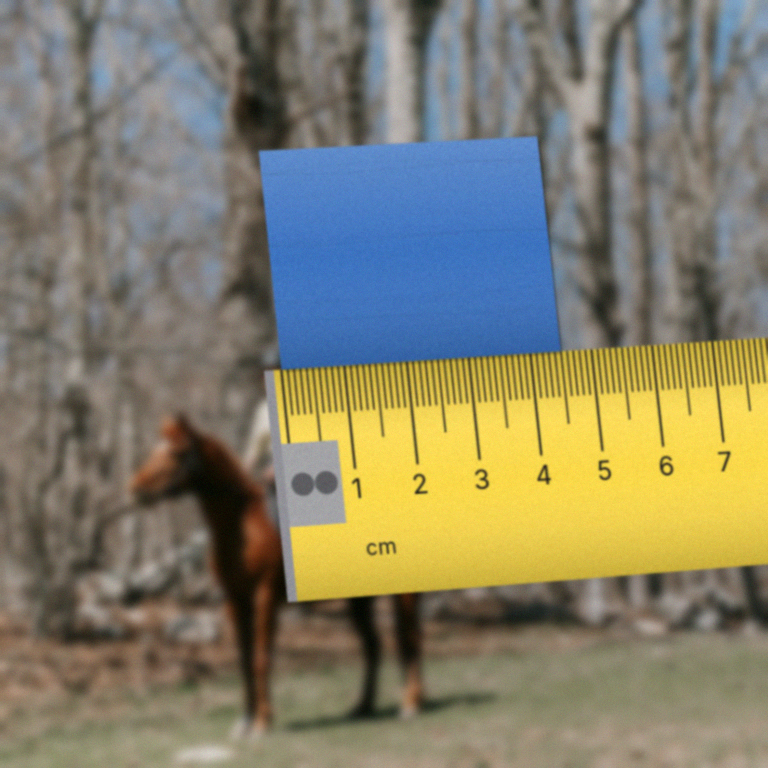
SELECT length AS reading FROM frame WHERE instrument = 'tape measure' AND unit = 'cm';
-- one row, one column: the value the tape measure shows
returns 4.5 cm
